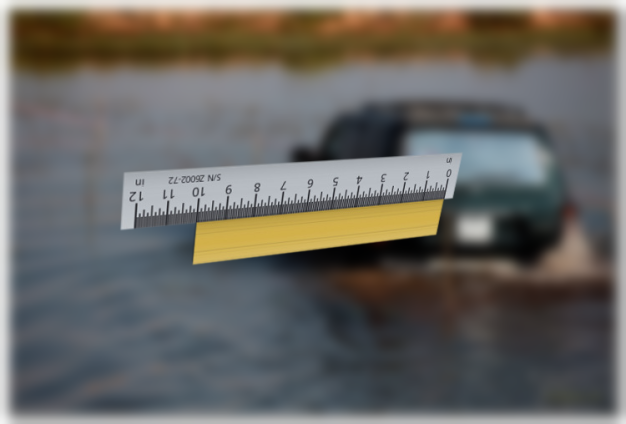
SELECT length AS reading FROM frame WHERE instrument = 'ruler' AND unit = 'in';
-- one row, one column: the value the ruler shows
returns 10 in
